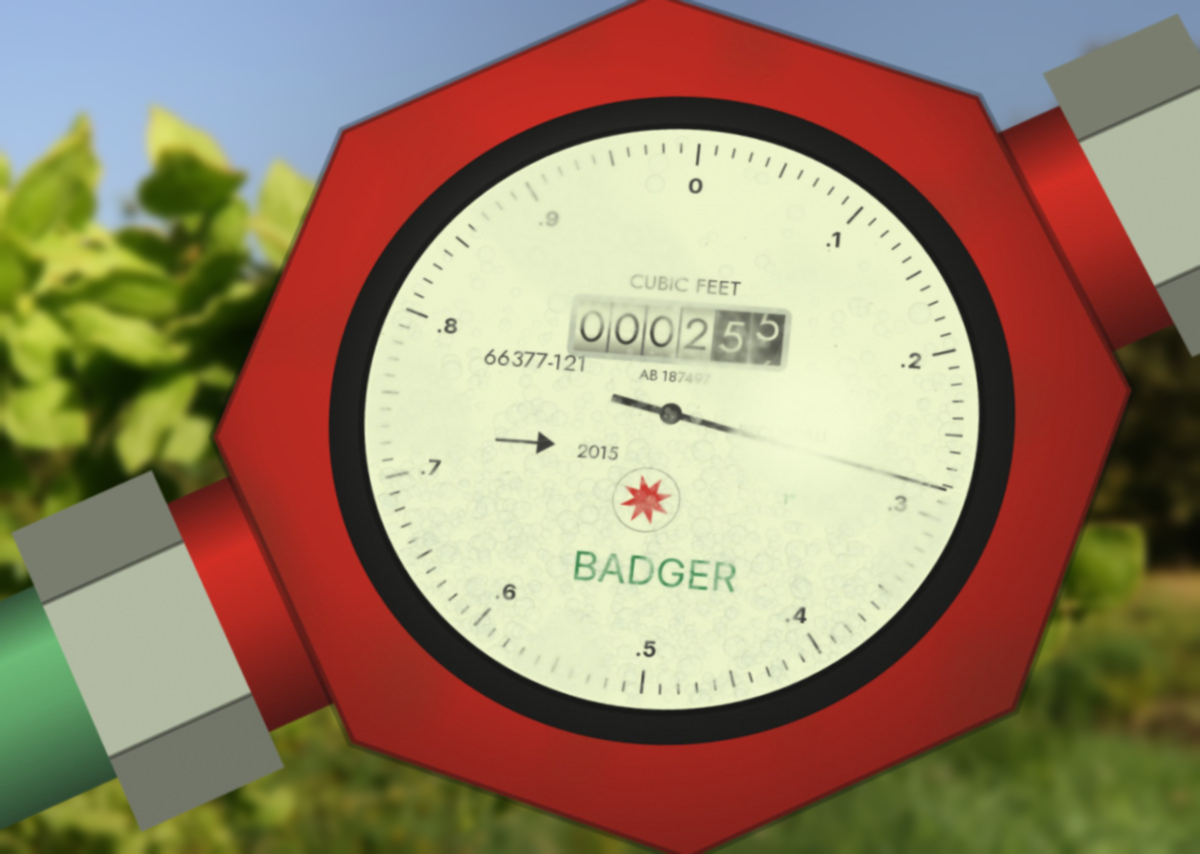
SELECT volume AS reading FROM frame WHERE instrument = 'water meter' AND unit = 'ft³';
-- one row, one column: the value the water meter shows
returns 255.28 ft³
